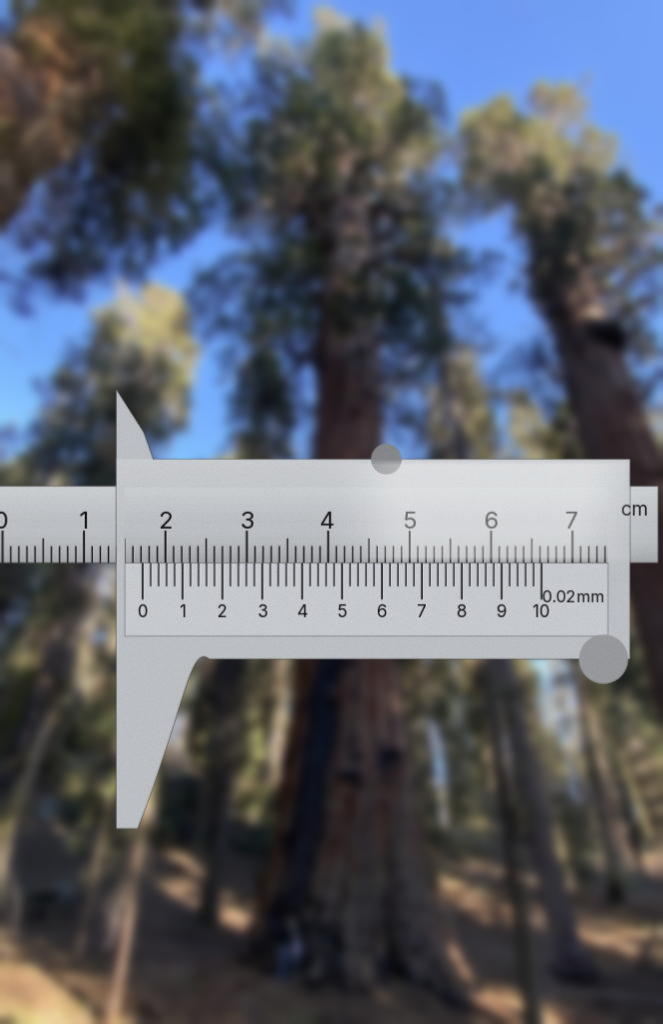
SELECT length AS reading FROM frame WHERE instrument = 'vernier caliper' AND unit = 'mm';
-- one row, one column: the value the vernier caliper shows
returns 17.2 mm
